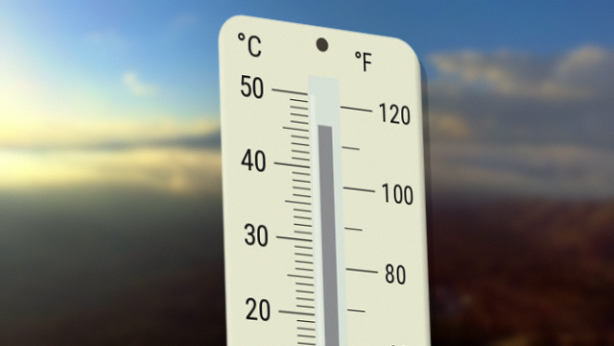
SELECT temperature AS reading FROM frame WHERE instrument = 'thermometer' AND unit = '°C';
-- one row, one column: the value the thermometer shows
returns 46 °C
